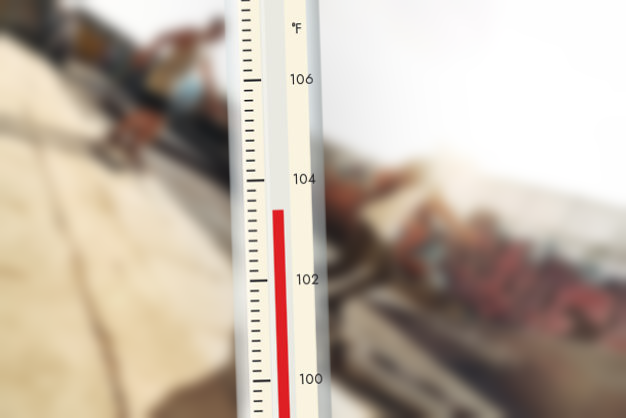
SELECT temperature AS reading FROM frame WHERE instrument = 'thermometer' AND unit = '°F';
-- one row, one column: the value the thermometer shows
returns 103.4 °F
